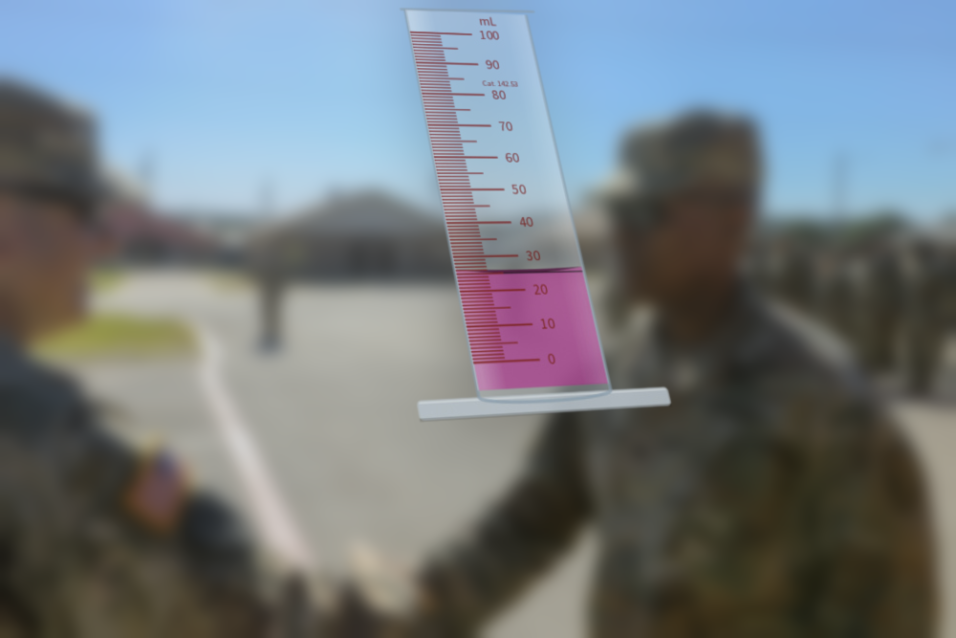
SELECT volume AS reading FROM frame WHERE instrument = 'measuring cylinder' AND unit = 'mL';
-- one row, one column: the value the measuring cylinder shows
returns 25 mL
